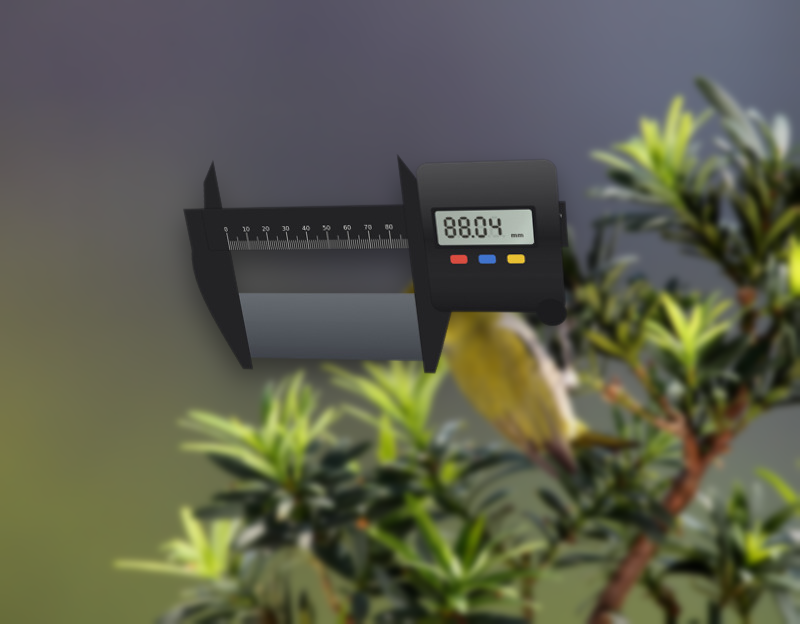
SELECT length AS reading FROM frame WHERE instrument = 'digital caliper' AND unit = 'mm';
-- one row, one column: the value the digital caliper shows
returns 88.04 mm
